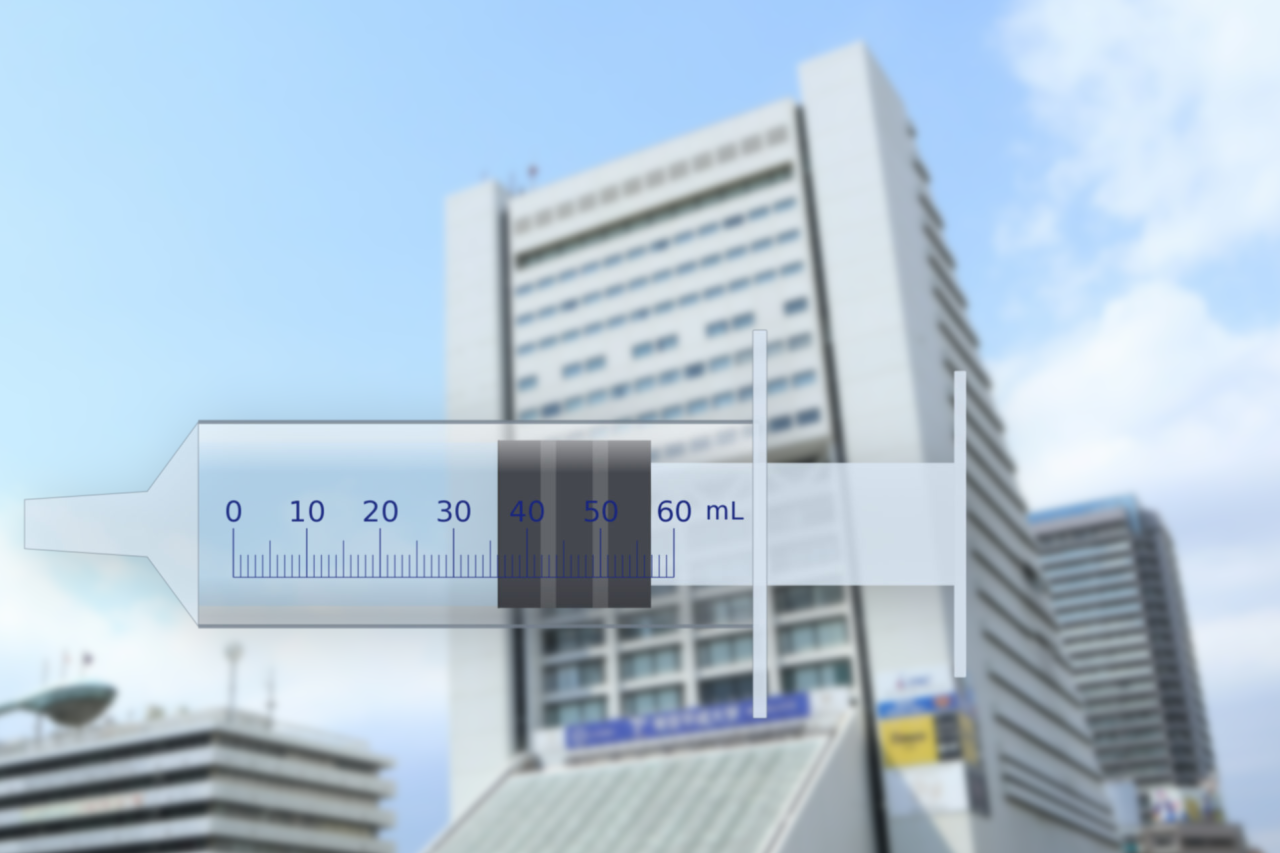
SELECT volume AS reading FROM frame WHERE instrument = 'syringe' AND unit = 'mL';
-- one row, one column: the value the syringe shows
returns 36 mL
